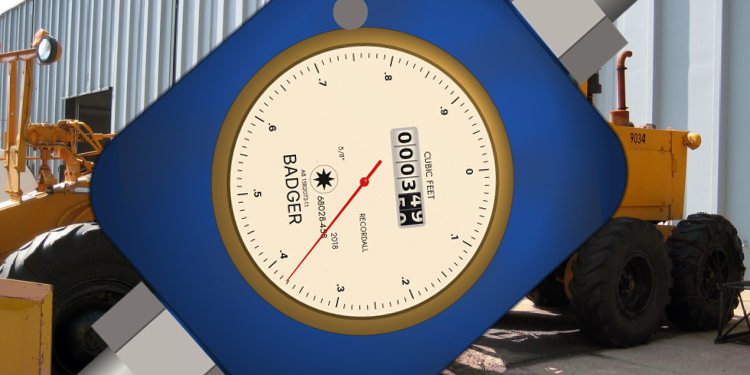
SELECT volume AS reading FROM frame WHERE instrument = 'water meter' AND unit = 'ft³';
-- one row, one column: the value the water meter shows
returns 349.37 ft³
